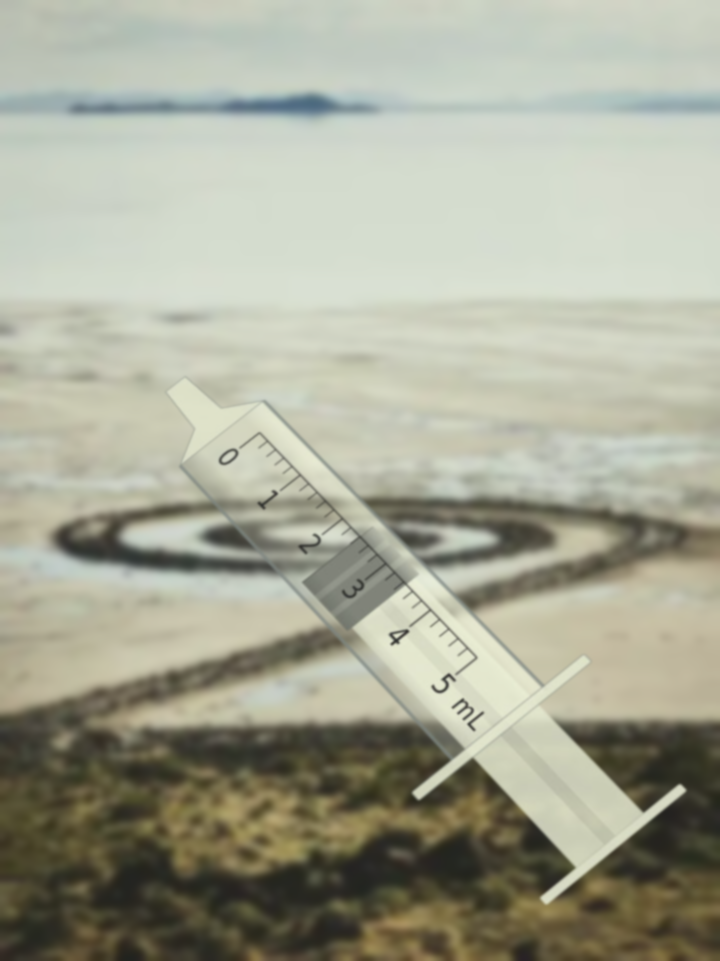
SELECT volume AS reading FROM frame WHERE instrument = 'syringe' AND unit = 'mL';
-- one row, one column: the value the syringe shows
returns 2.4 mL
